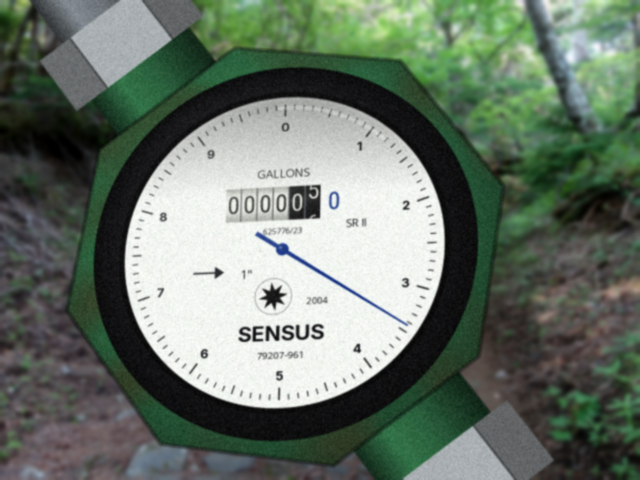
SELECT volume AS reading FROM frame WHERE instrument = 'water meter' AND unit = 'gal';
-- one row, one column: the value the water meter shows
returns 53.4 gal
